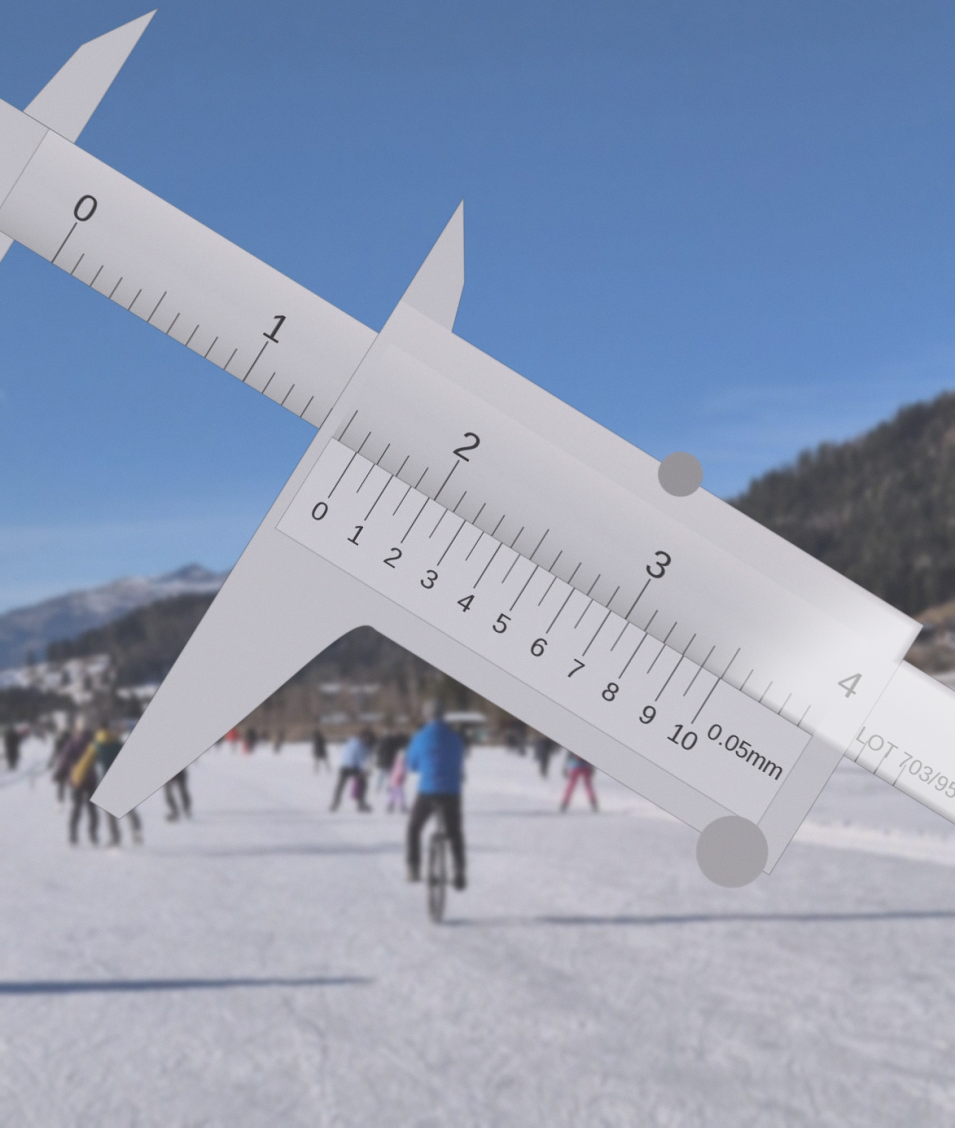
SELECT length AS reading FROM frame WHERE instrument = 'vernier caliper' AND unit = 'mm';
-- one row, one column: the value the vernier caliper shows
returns 15.95 mm
